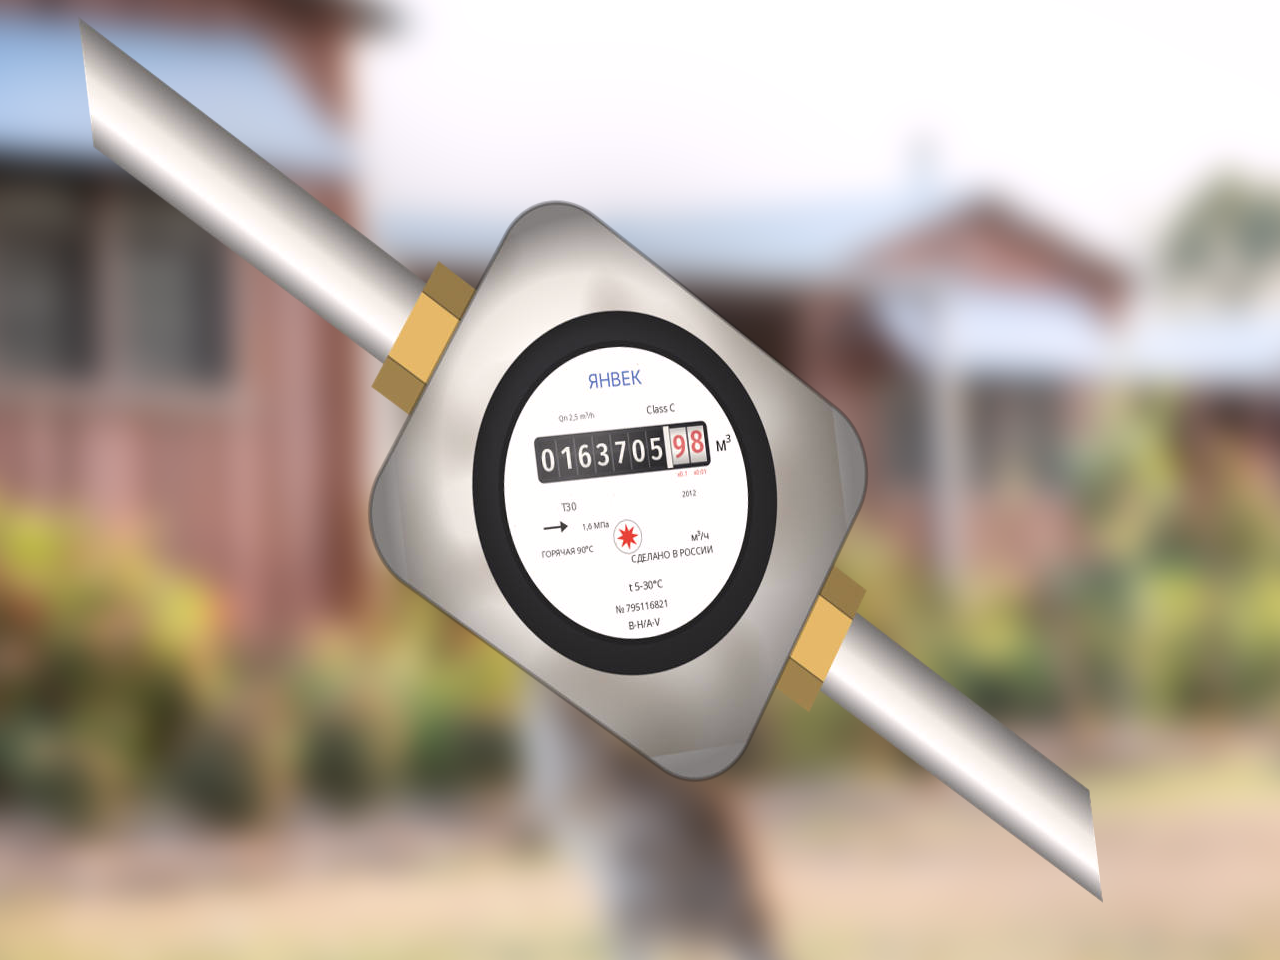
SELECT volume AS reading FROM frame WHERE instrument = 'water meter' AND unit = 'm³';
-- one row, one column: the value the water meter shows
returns 163705.98 m³
